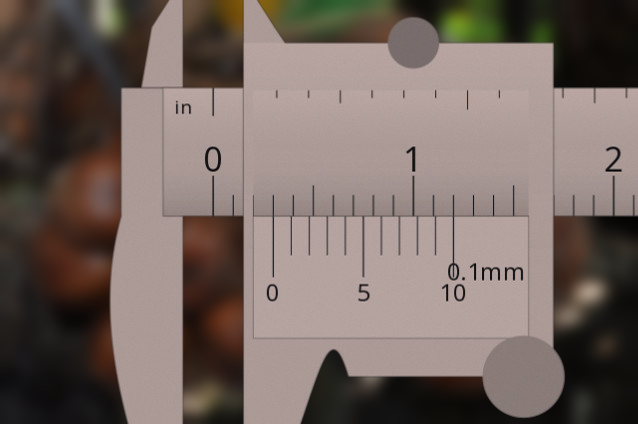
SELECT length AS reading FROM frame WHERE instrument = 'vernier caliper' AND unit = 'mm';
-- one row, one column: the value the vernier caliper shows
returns 3.0 mm
